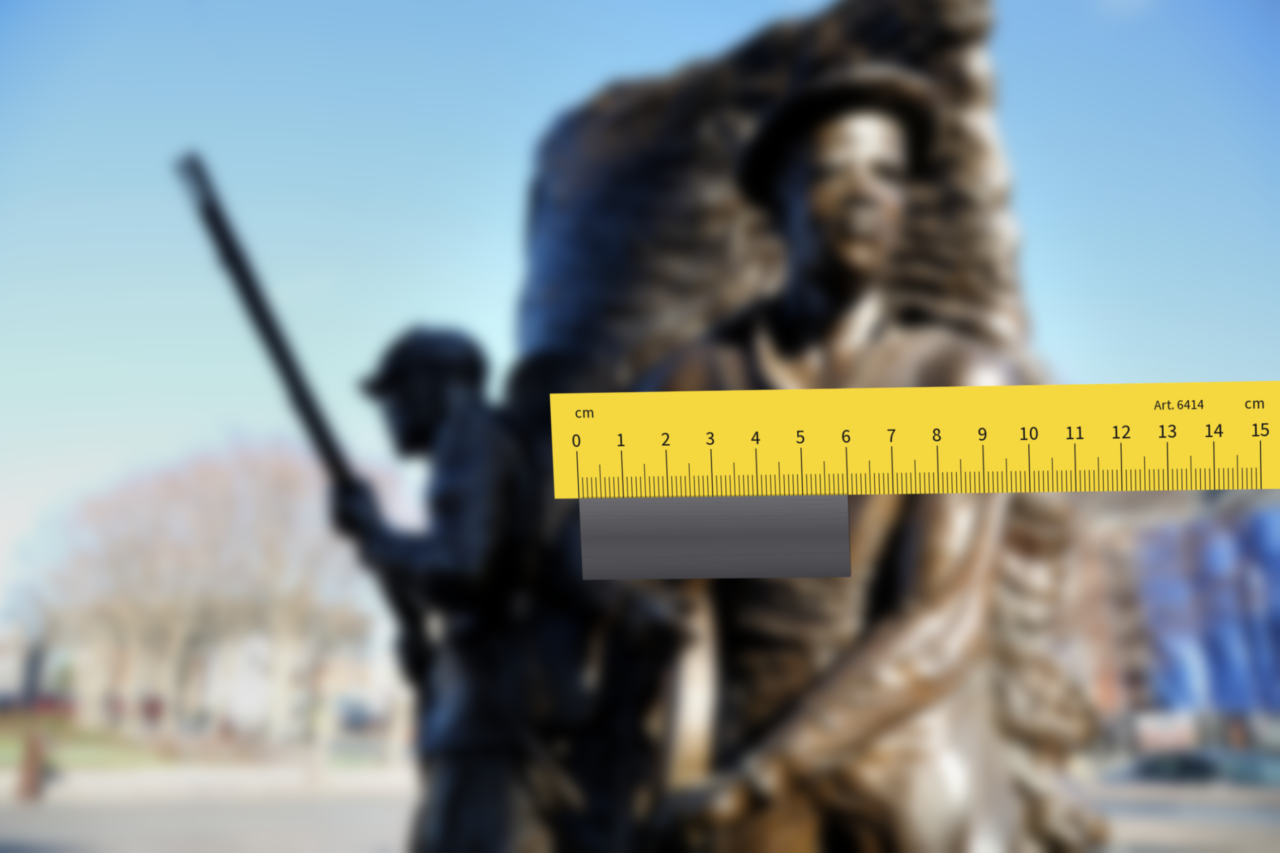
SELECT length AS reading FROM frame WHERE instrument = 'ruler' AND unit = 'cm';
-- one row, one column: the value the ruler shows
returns 6 cm
